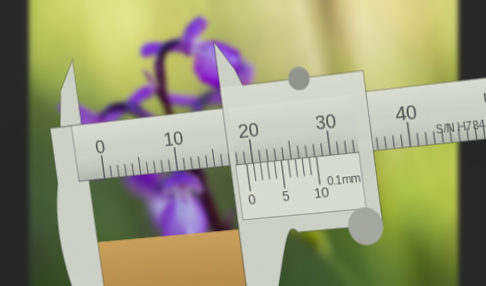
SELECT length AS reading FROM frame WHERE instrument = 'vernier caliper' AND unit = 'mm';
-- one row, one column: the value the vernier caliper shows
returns 19.2 mm
